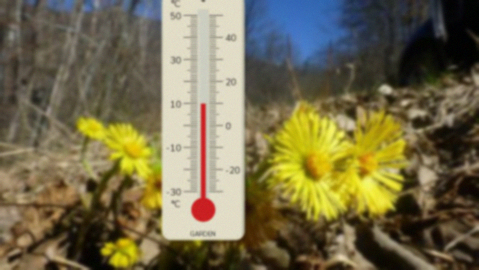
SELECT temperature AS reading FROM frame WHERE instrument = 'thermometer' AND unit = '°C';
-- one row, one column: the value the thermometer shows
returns 10 °C
